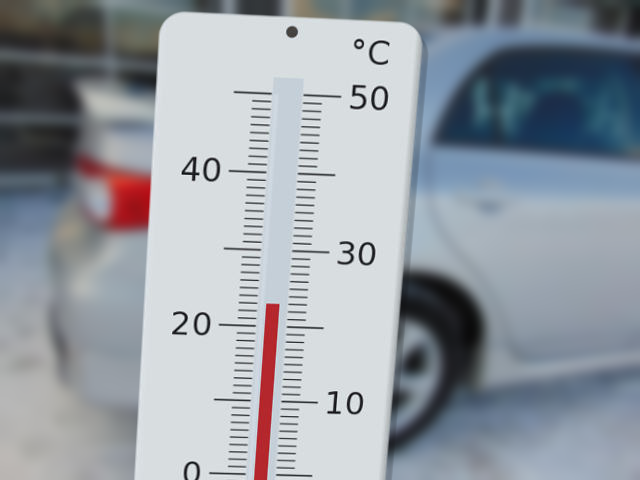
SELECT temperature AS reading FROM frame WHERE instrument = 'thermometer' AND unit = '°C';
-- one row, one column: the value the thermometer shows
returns 23 °C
